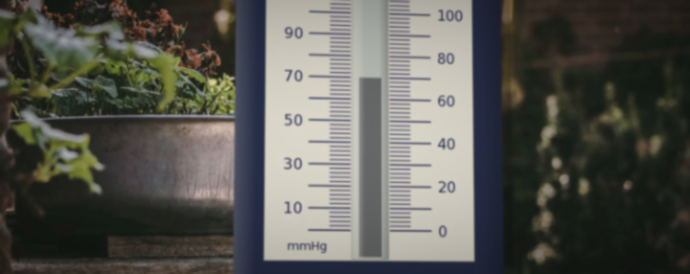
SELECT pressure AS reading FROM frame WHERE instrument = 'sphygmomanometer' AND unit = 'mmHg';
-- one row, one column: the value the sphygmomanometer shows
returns 70 mmHg
